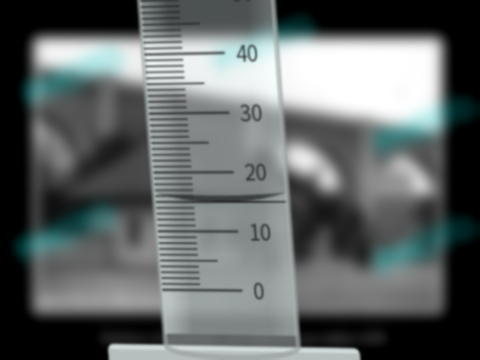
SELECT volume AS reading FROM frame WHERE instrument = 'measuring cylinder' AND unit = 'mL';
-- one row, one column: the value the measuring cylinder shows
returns 15 mL
